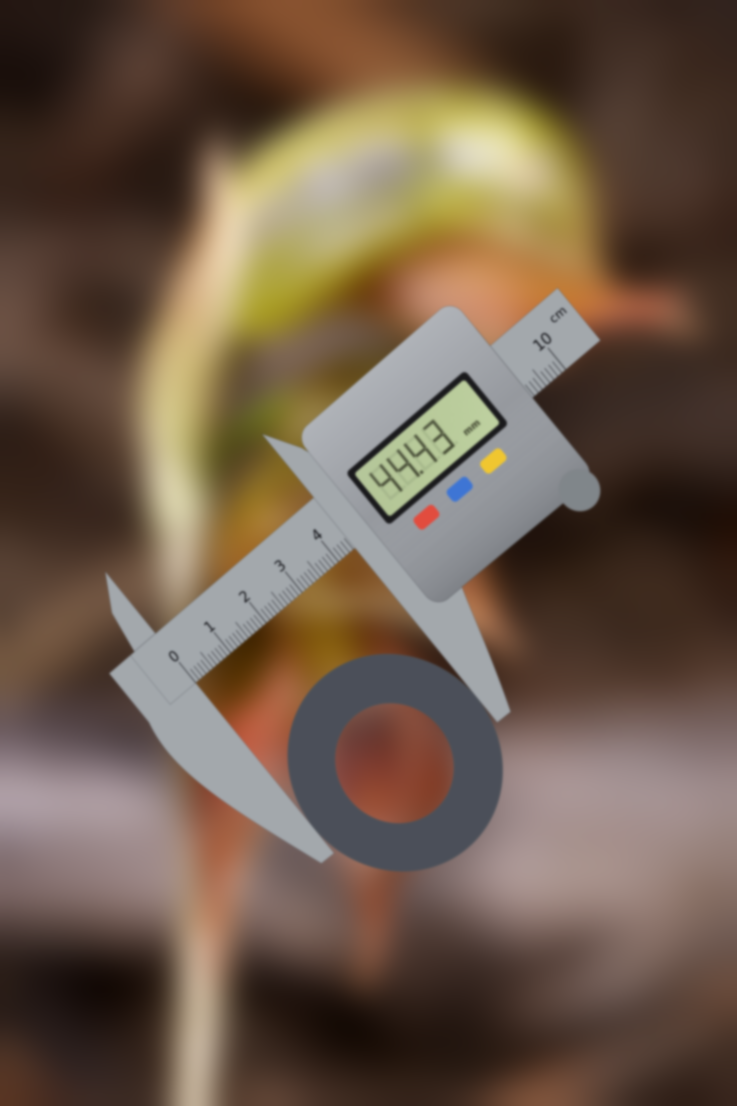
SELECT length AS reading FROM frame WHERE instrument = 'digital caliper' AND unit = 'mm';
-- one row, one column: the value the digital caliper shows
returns 44.43 mm
